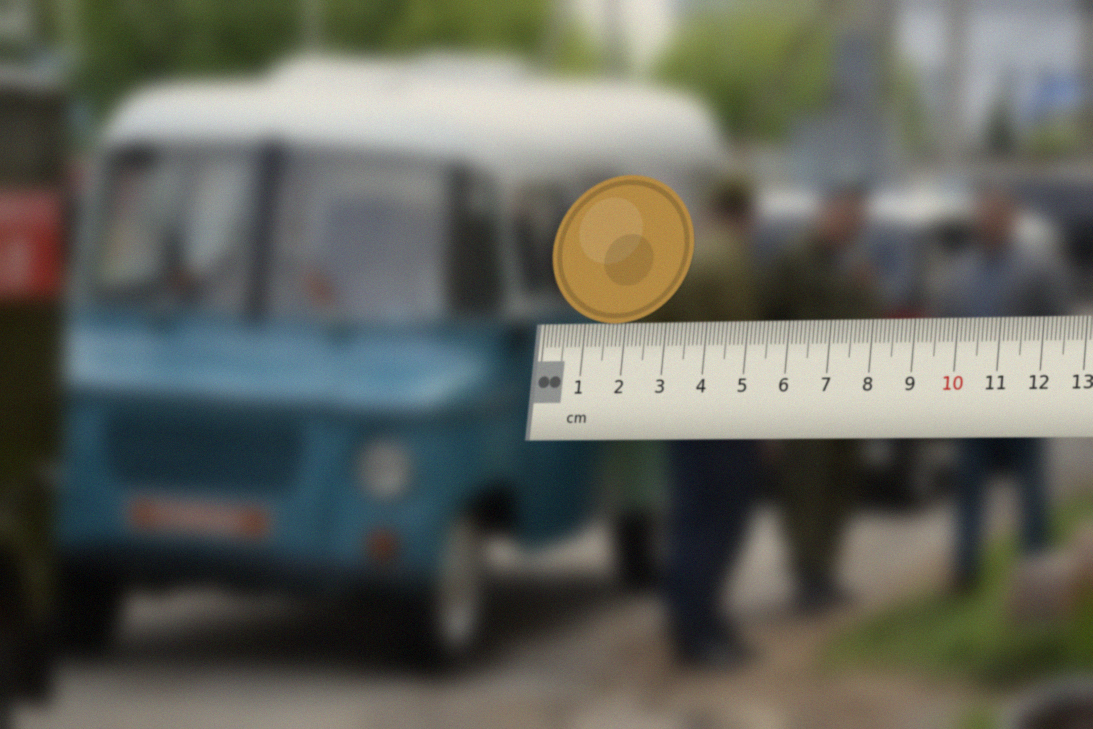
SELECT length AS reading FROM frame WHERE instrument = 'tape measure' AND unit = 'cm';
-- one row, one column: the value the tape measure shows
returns 3.5 cm
